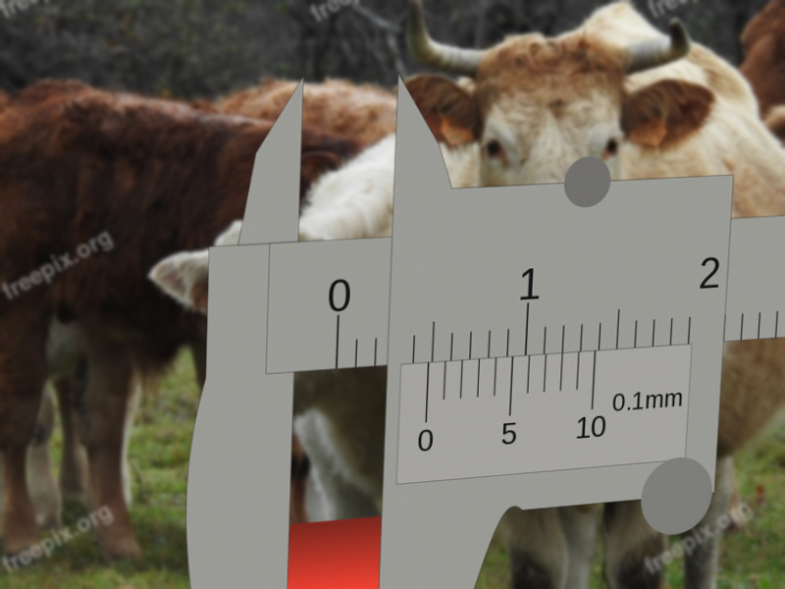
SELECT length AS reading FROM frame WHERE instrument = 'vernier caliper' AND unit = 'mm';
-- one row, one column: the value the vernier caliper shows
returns 4.8 mm
